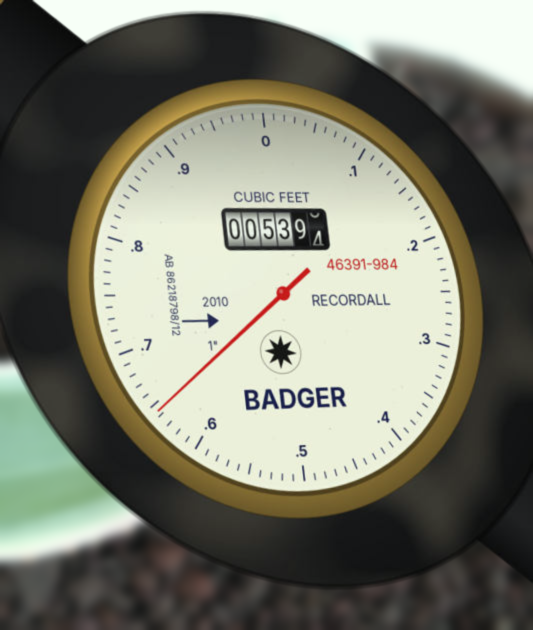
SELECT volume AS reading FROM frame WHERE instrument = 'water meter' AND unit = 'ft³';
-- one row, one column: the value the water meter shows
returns 5393.64 ft³
